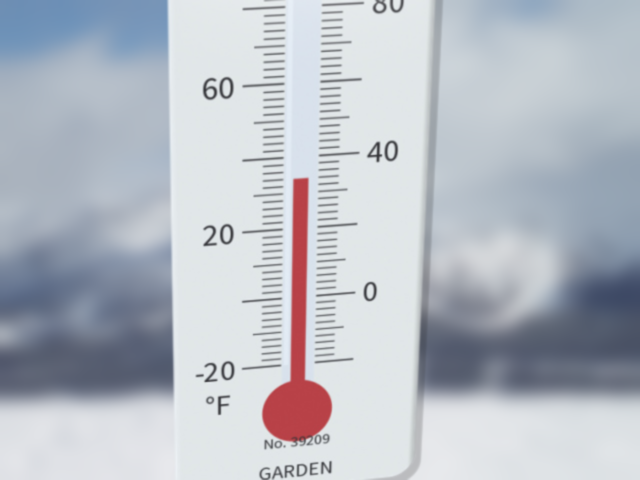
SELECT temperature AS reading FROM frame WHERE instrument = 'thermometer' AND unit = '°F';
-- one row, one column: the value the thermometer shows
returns 34 °F
